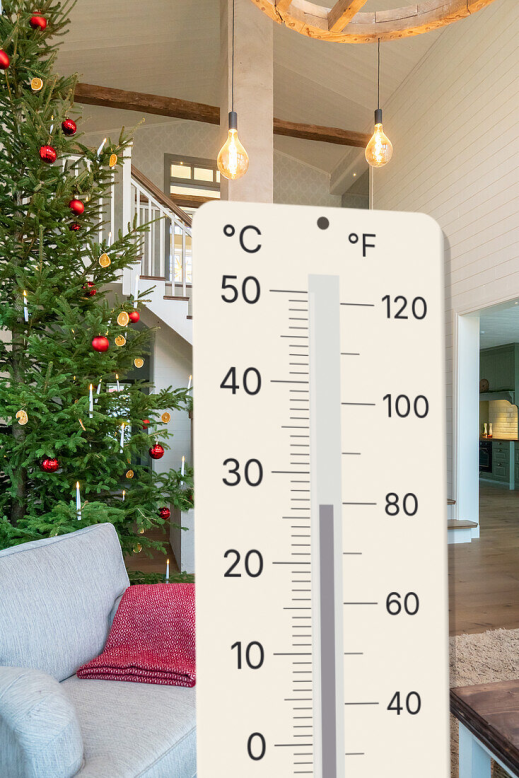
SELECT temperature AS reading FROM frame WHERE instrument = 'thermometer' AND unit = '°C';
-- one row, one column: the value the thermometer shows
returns 26.5 °C
